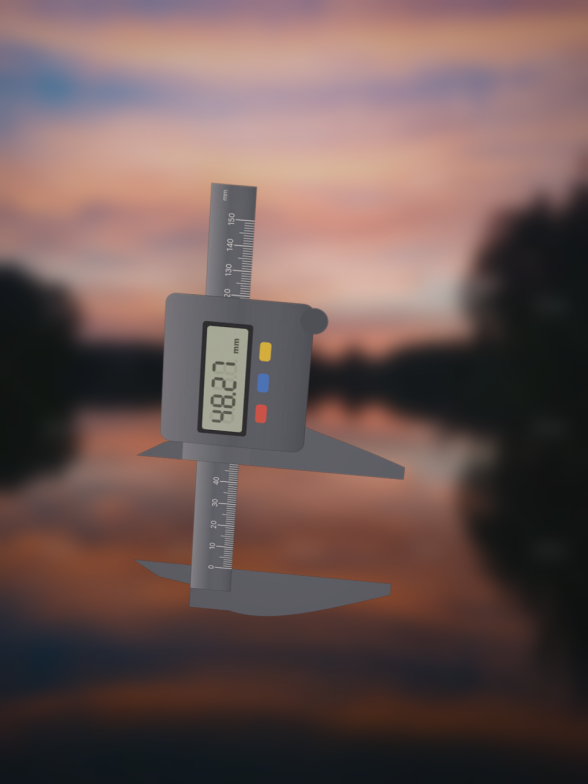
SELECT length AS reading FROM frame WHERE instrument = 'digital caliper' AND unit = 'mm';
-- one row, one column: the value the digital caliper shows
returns 48.27 mm
